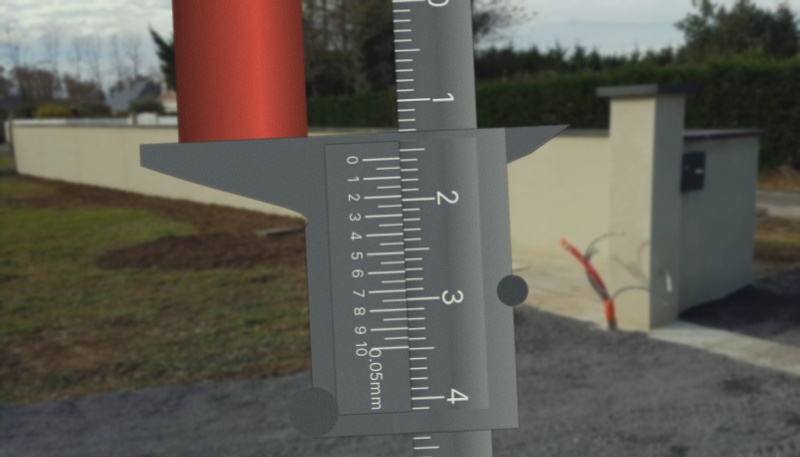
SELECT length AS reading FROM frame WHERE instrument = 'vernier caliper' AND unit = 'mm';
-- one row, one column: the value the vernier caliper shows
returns 15.8 mm
